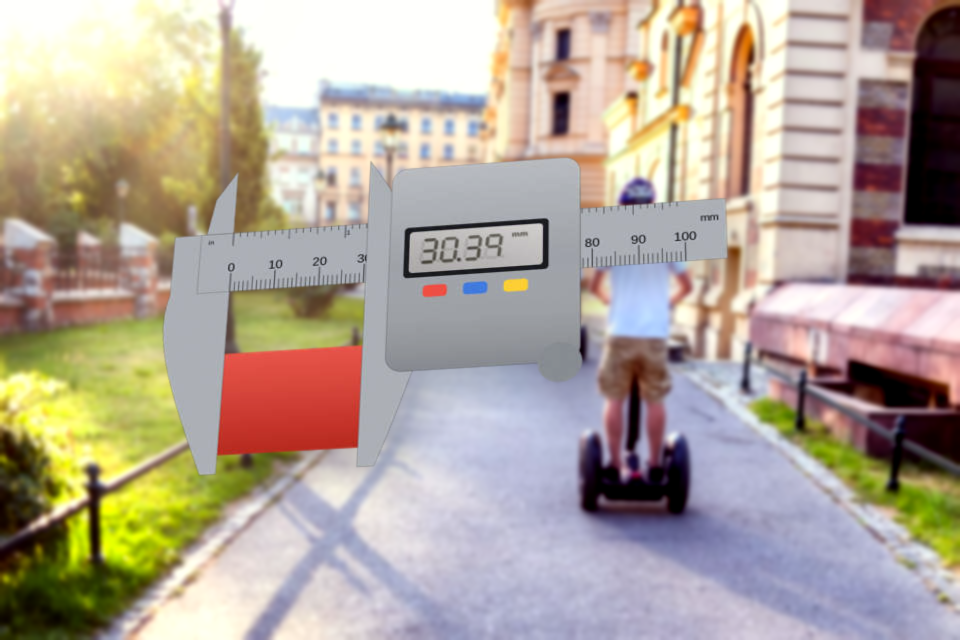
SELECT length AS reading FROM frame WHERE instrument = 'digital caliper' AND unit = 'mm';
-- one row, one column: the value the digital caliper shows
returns 30.39 mm
